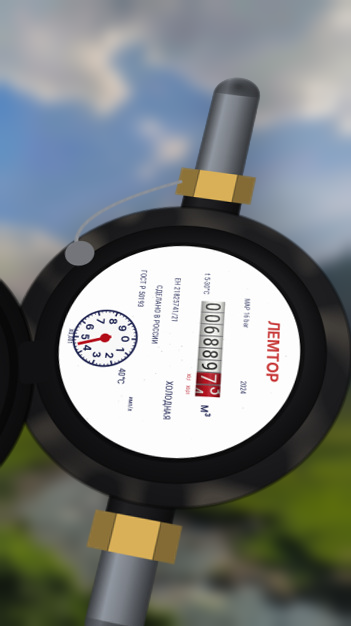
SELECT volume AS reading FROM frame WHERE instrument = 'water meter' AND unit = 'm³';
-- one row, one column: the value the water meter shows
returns 6889.734 m³
